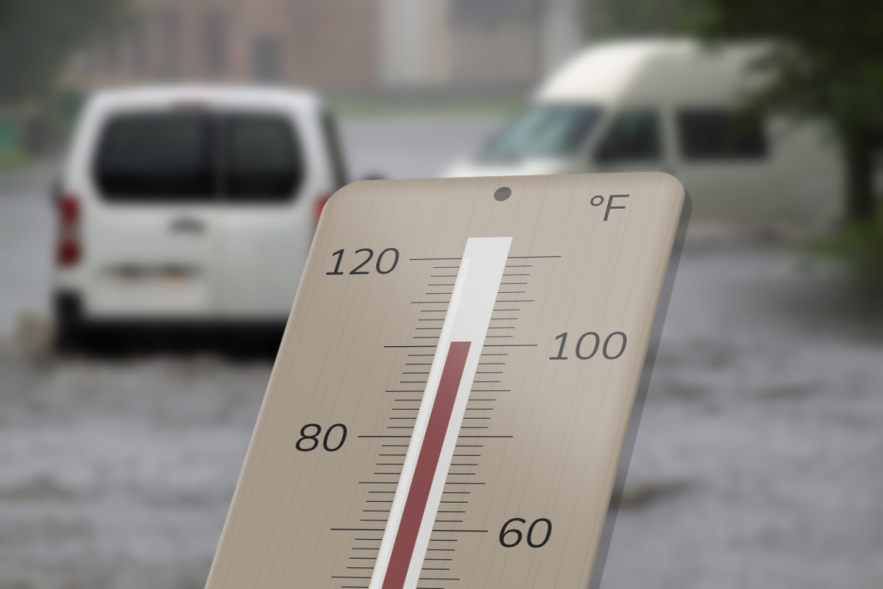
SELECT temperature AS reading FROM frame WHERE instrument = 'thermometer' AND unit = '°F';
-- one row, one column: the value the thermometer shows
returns 101 °F
